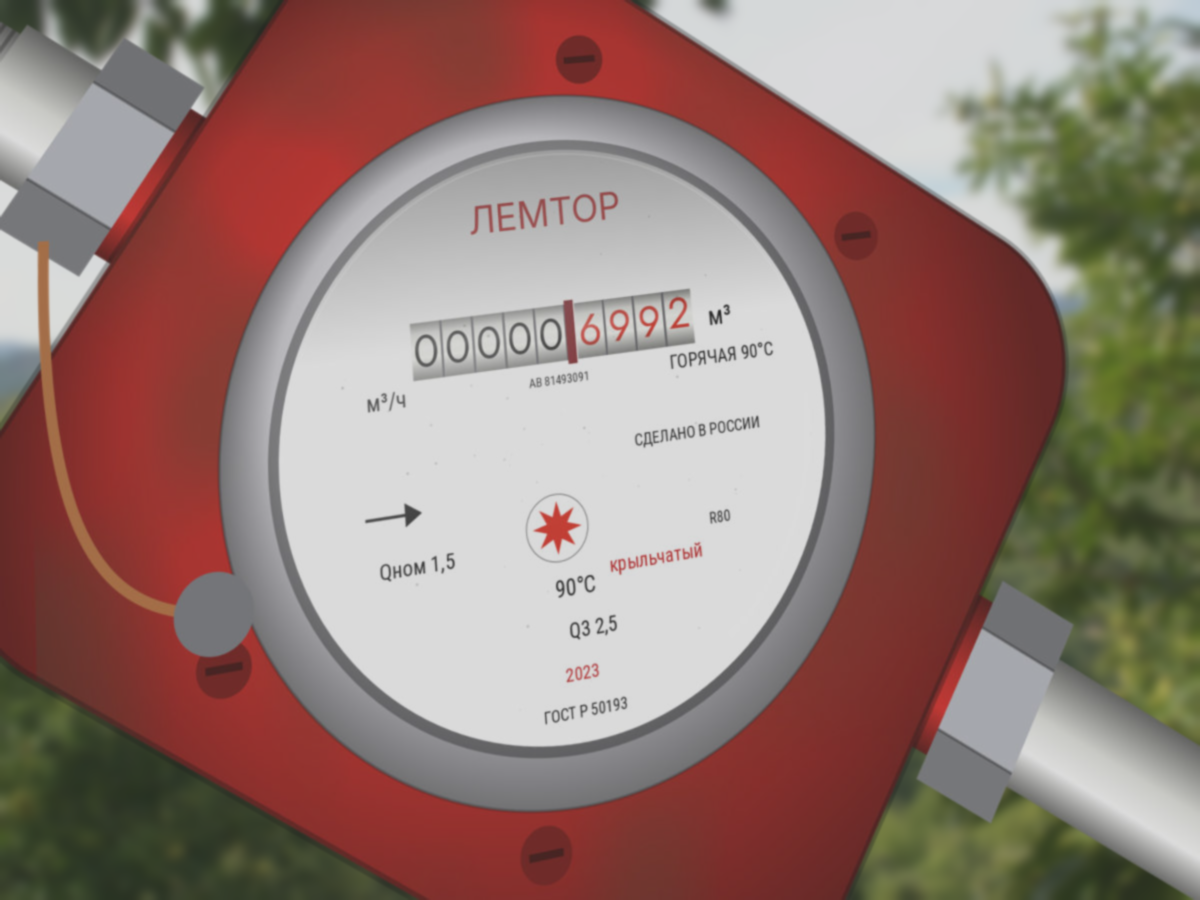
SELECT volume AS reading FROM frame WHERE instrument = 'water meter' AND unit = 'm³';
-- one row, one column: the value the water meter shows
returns 0.6992 m³
